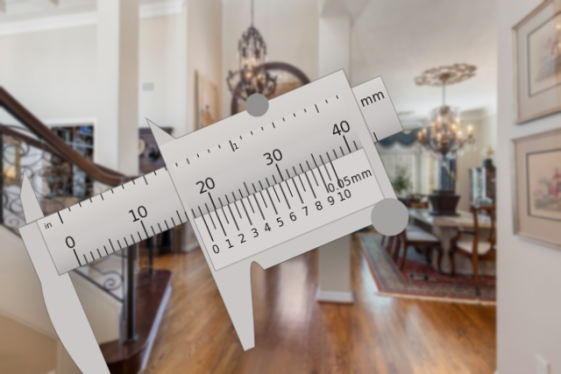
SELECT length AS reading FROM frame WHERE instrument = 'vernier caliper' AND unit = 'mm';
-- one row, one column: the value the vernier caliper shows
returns 18.0 mm
